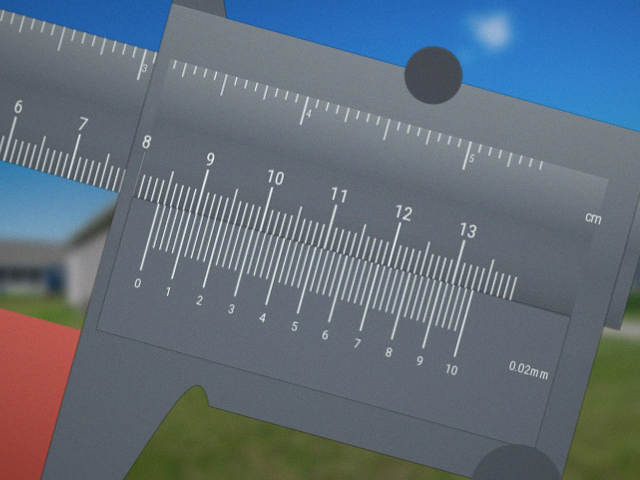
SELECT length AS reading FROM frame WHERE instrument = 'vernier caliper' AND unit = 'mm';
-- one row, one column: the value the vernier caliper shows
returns 84.2 mm
